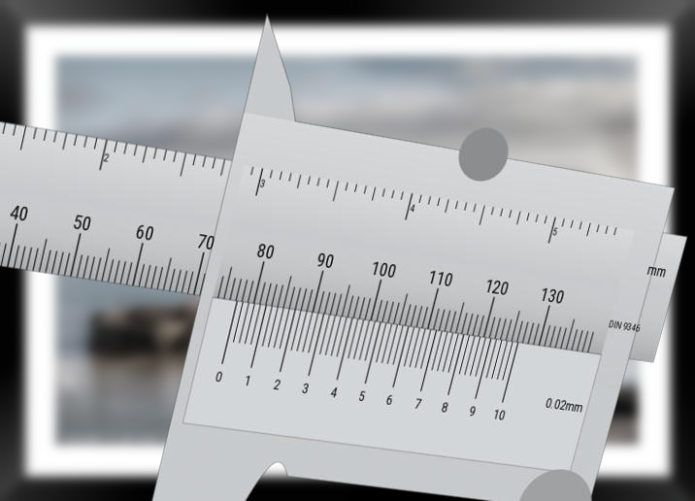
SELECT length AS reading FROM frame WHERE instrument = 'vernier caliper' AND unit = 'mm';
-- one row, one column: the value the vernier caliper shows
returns 77.2 mm
